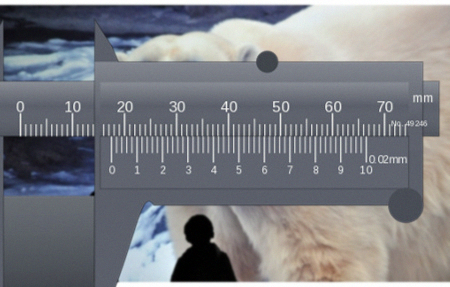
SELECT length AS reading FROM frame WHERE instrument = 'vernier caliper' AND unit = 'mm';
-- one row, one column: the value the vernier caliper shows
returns 17.5 mm
